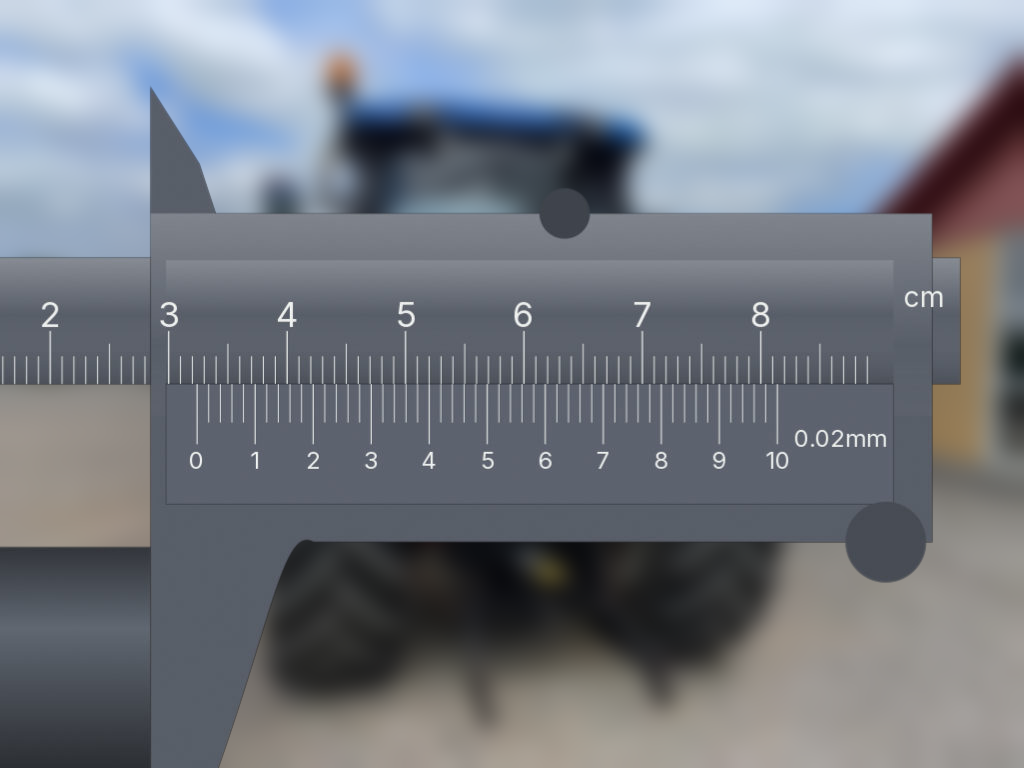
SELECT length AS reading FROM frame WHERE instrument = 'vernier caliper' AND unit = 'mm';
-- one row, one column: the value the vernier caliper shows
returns 32.4 mm
